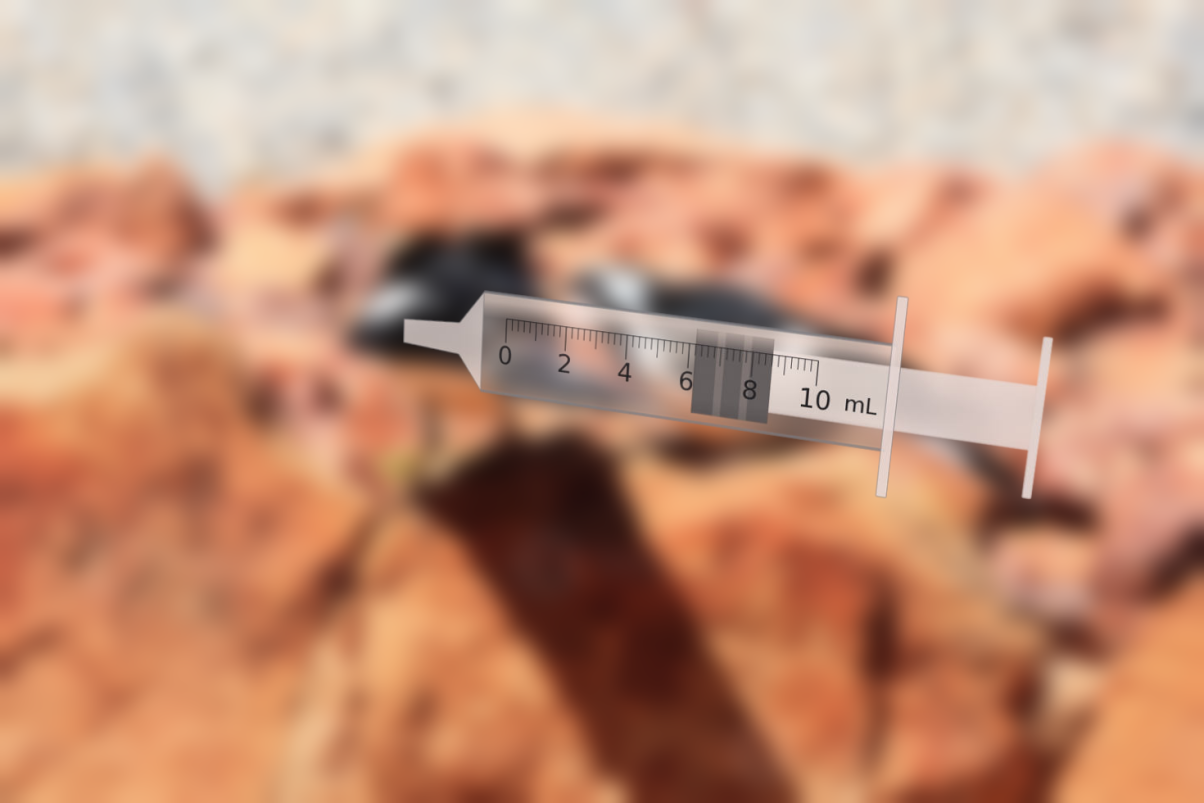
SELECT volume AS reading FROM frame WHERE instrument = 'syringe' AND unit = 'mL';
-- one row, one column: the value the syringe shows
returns 6.2 mL
